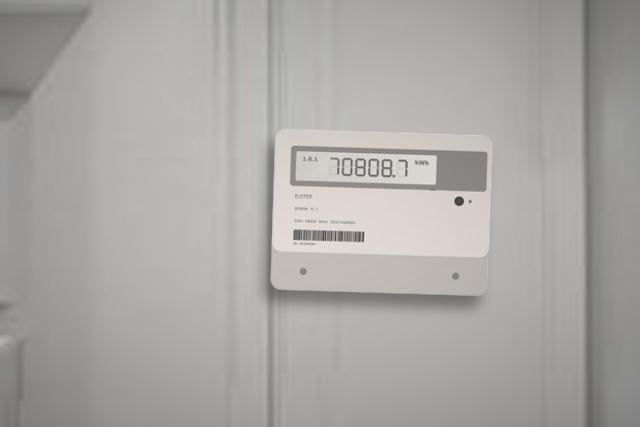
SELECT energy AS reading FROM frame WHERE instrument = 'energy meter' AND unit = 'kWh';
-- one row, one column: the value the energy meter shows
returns 70808.7 kWh
